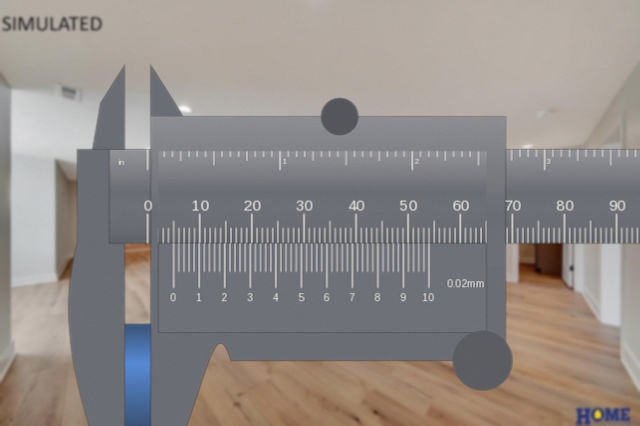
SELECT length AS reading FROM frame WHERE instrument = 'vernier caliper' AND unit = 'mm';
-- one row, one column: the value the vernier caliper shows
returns 5.0 mm
